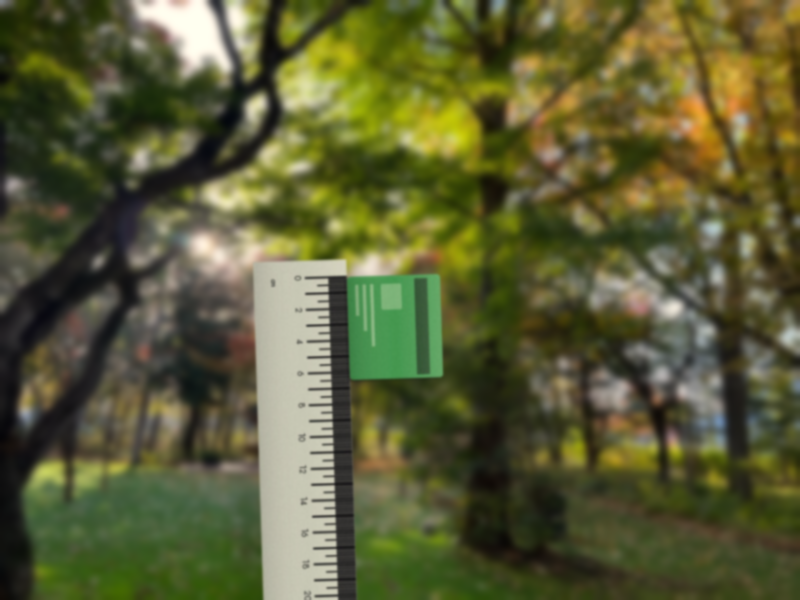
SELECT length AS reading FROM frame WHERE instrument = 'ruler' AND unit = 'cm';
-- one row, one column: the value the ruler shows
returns 6.5 cm
